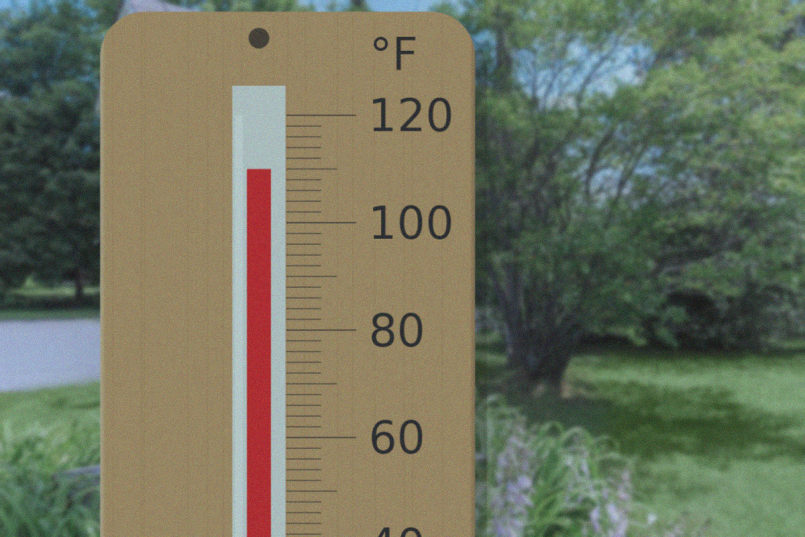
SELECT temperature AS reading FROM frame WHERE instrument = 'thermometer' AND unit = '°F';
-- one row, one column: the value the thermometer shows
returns 110 °F
